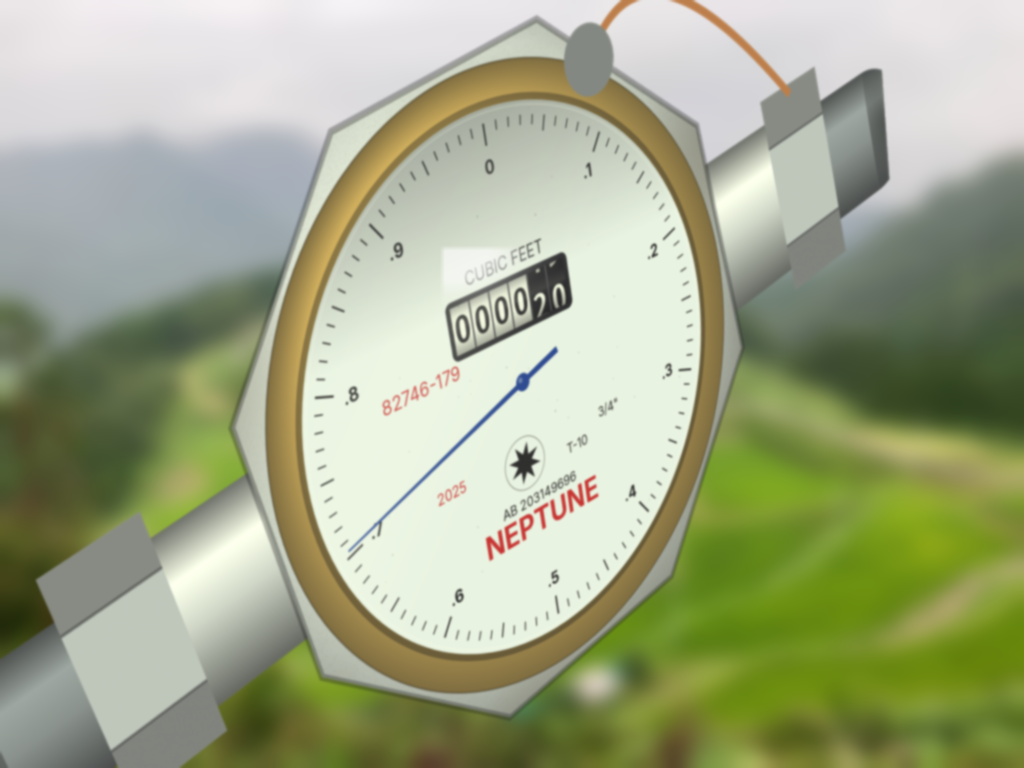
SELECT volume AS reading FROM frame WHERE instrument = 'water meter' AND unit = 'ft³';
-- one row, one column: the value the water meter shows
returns 19.70 ft³
